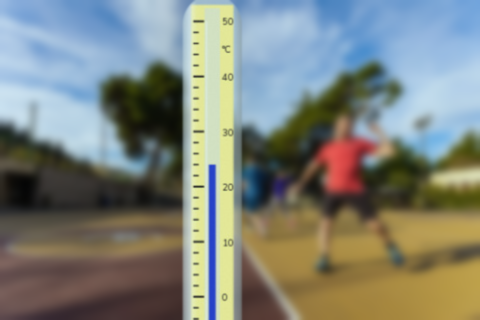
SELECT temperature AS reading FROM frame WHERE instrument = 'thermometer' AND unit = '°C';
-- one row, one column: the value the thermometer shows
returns 24 °C
